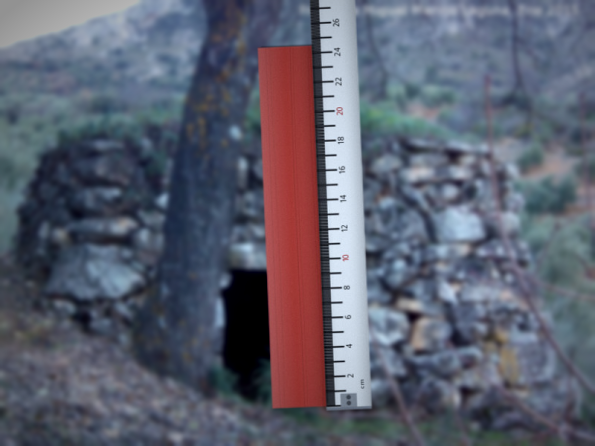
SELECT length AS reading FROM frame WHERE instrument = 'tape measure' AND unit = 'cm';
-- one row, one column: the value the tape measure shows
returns 24.5 cm
